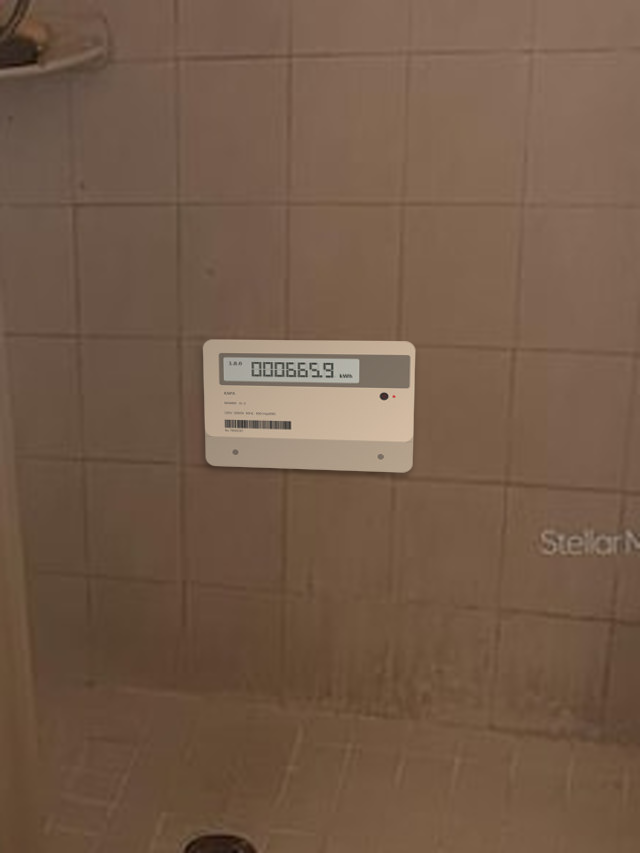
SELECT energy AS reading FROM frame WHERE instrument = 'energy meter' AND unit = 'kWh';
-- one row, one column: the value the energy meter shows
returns 665.9 kWh
